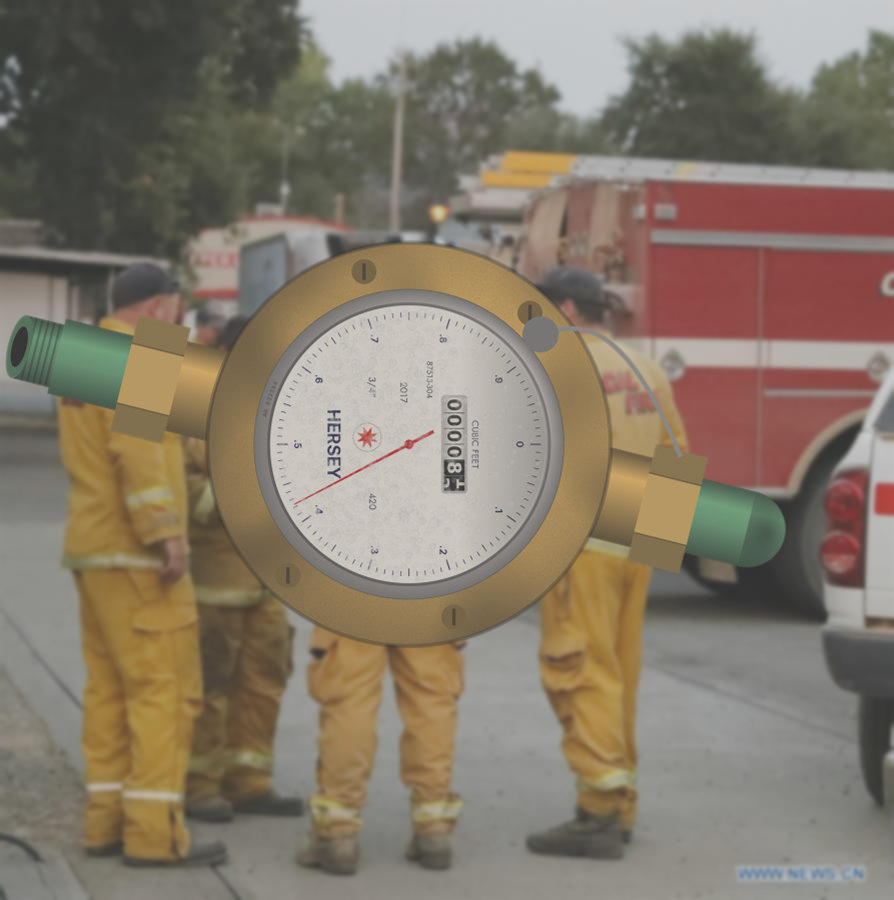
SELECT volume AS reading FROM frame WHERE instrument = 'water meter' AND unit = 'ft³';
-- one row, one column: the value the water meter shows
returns 81.42 ft³
